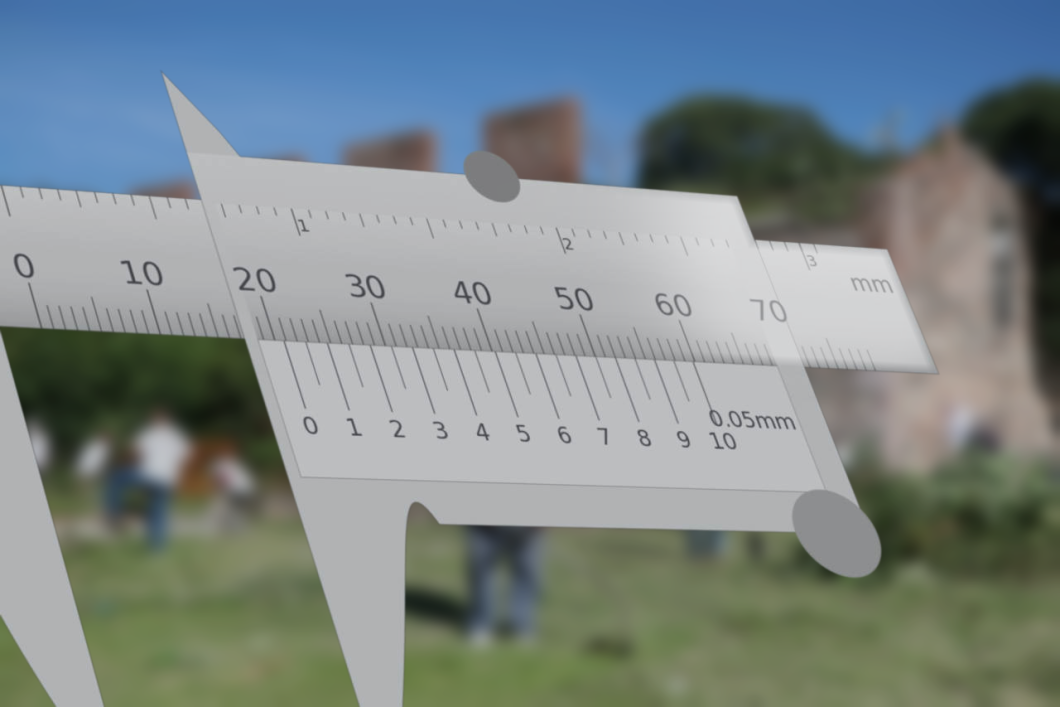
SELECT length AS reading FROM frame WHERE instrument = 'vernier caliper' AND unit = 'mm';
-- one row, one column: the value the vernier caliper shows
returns 20.8 mm
